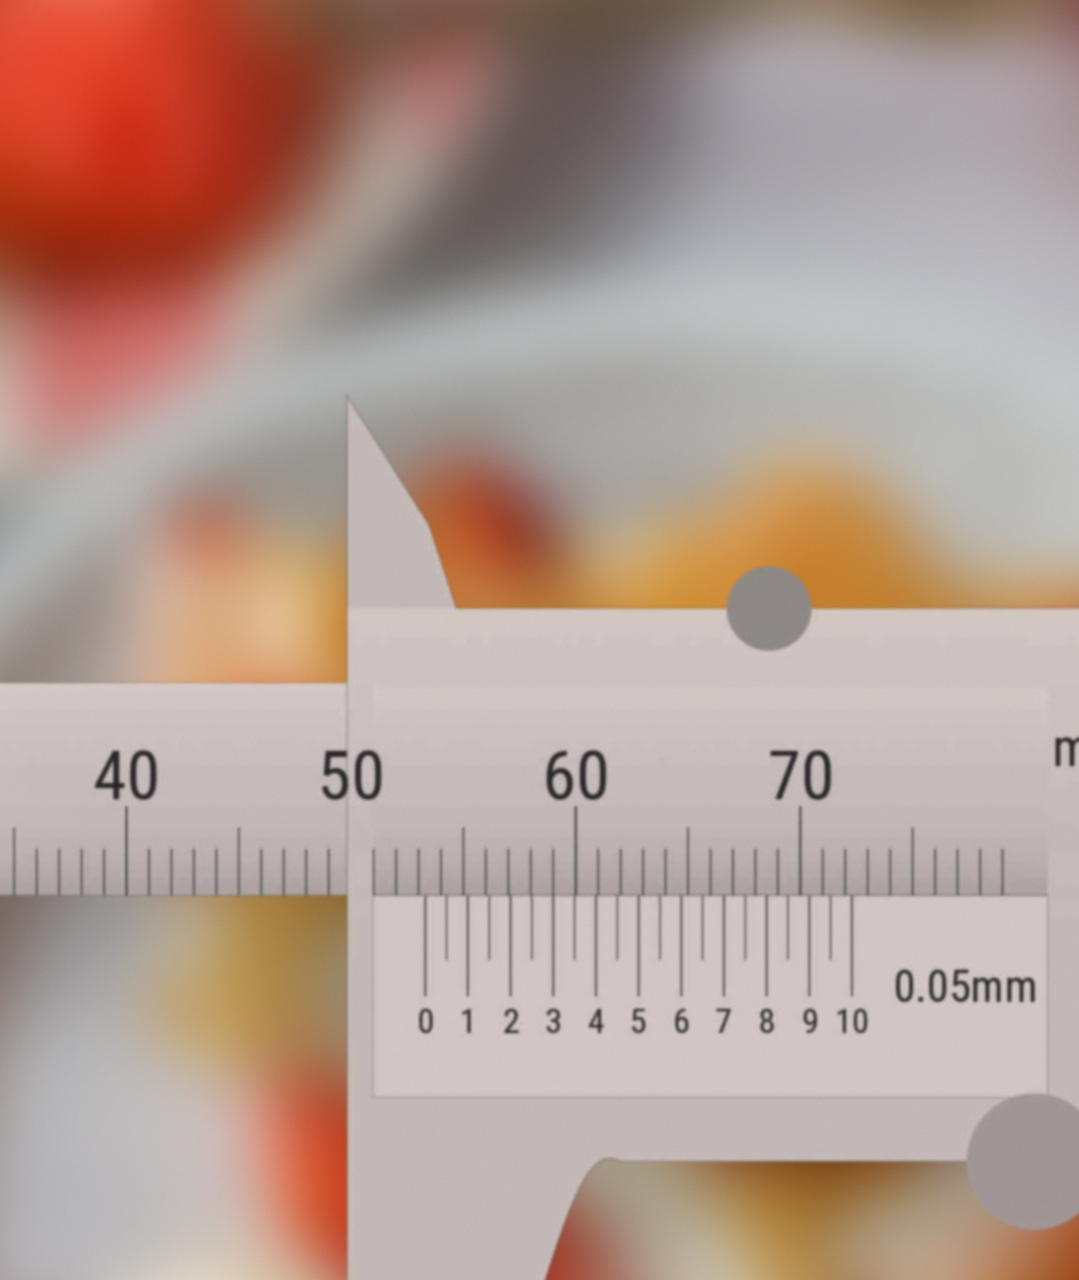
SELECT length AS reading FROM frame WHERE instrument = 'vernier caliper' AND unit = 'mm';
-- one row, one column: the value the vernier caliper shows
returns 53.3 mm
